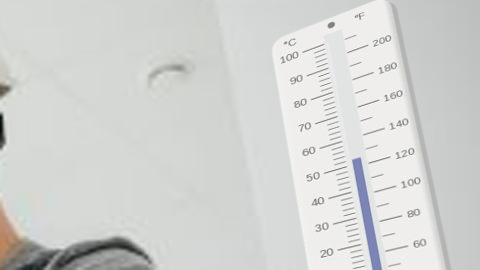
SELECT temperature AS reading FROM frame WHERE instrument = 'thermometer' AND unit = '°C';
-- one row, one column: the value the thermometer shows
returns 52 °C
